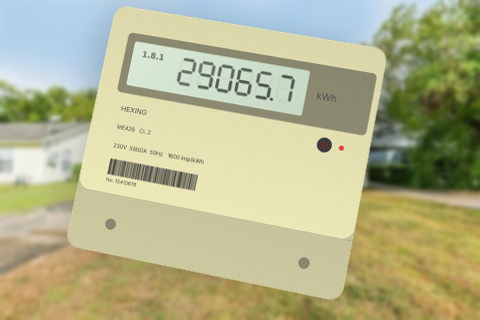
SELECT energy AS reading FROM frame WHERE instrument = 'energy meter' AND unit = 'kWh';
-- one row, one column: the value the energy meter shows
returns 29065.7 kWh
